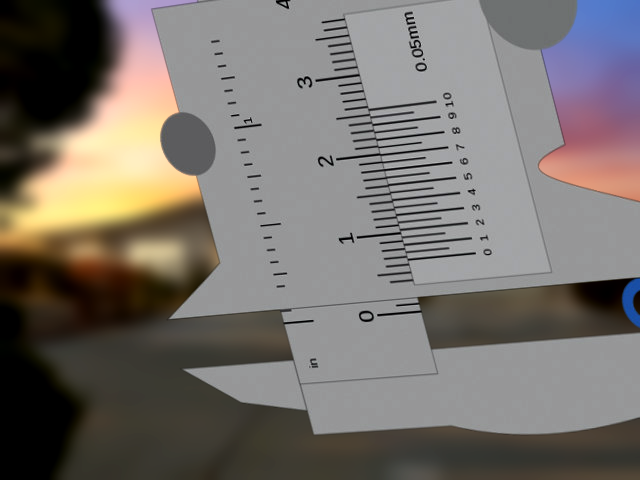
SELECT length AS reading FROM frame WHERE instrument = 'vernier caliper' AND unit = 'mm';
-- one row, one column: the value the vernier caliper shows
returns 6.6 mm
